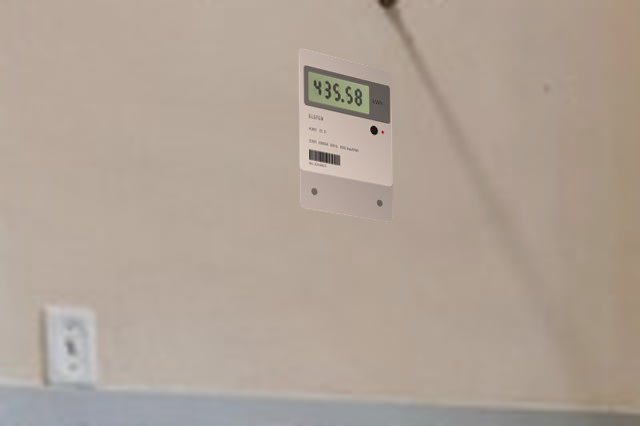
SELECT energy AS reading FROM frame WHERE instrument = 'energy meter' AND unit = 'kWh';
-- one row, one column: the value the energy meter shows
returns 435.58 kWh
